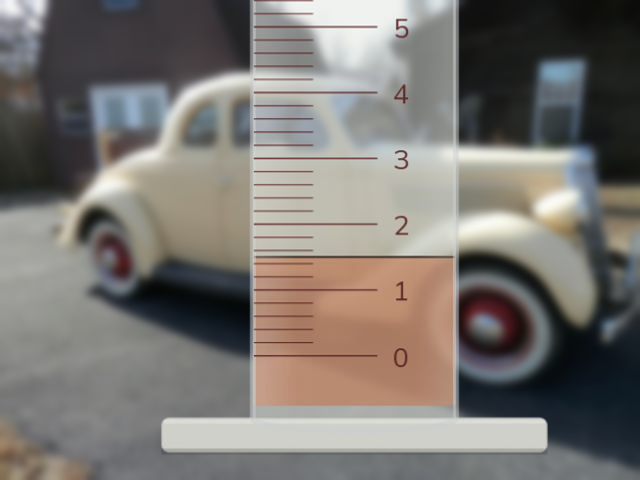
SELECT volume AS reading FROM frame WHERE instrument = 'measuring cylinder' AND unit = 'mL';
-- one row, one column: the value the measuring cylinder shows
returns 1.5 mL
